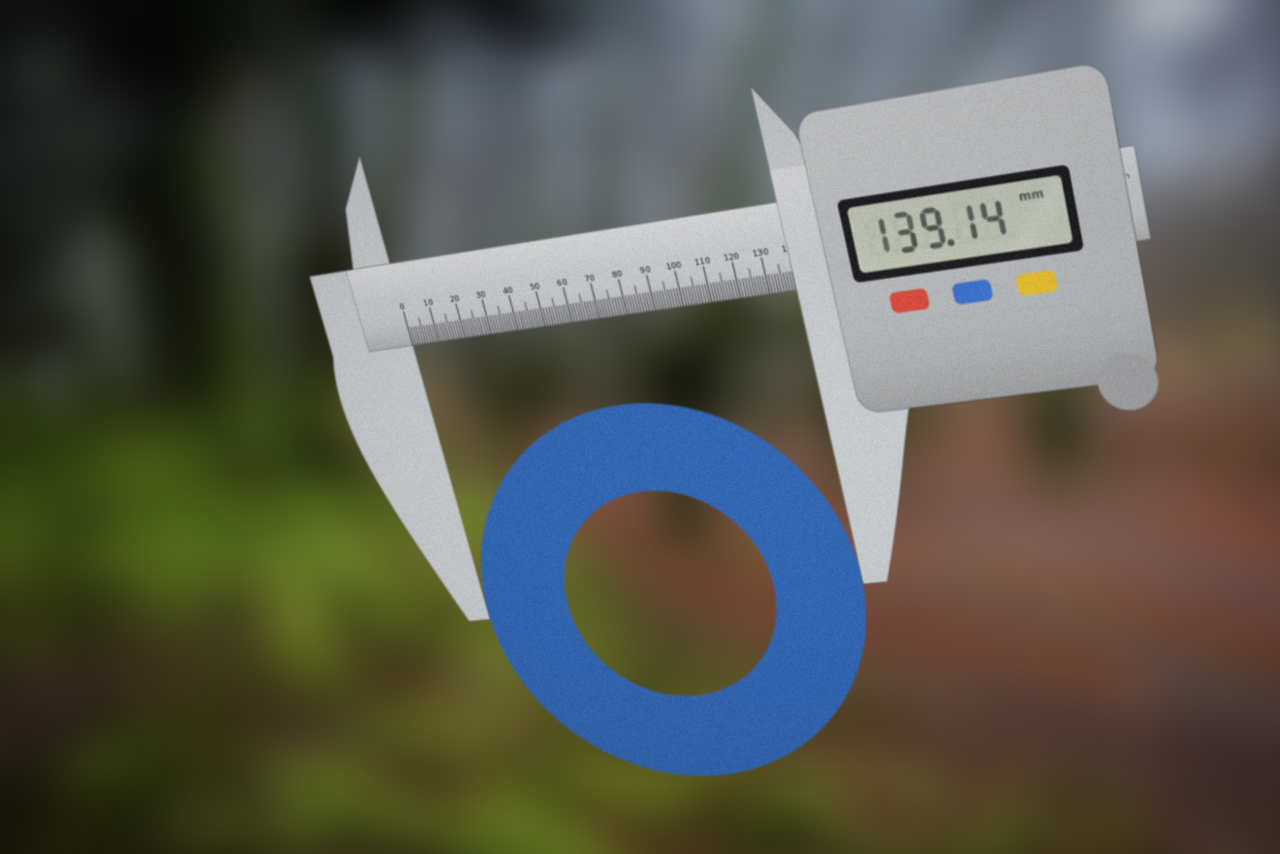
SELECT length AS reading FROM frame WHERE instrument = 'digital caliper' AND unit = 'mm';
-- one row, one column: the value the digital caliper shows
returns 139.14 mm
